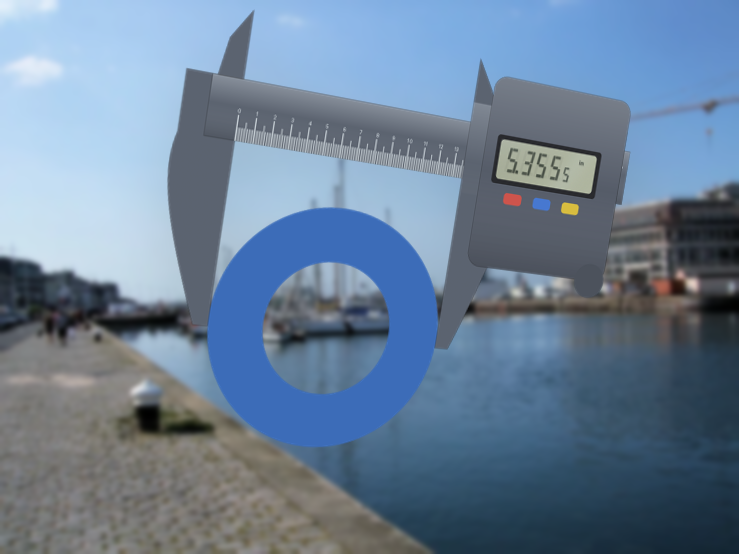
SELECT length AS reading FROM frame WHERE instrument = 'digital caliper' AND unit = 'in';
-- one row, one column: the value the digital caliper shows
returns 5.3555 in
